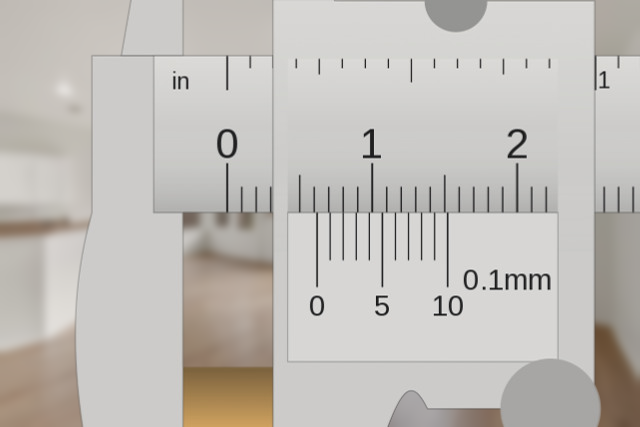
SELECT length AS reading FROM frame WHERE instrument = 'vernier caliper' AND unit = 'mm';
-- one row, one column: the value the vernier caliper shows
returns 6.2 mm
